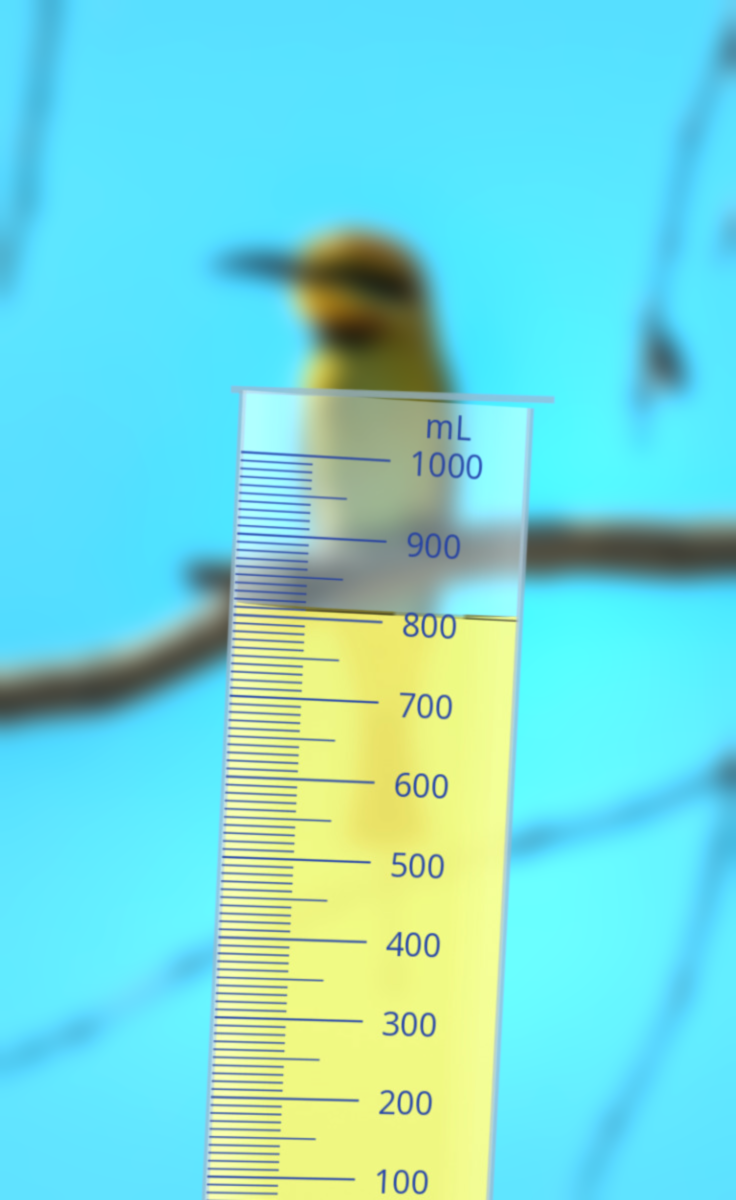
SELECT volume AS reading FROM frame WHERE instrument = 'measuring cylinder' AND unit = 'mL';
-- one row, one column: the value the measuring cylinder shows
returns 810 mL
